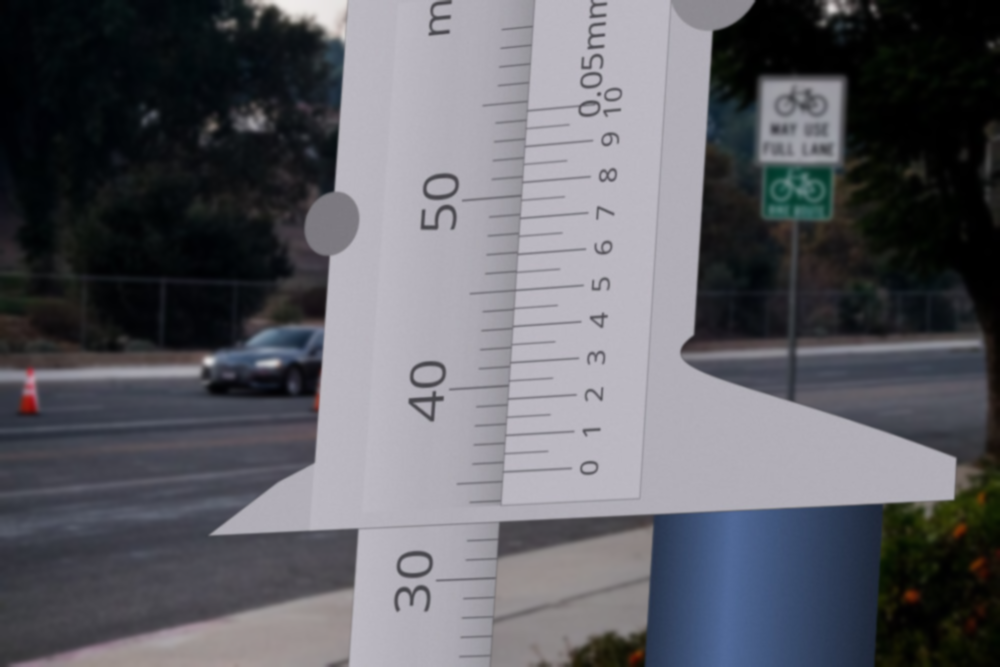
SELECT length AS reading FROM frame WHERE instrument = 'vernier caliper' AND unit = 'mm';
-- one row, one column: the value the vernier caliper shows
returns 35.5 mm
